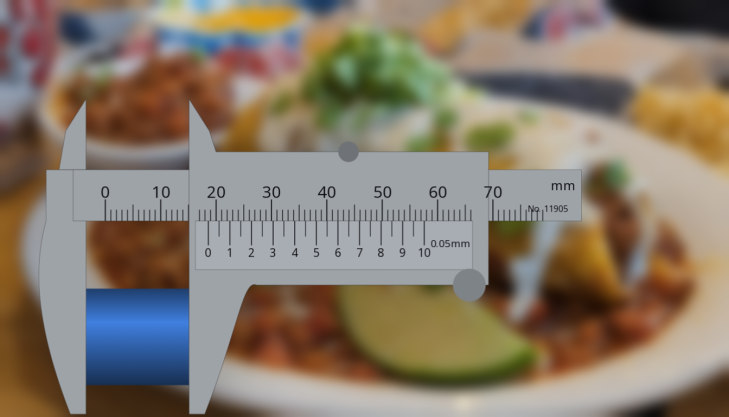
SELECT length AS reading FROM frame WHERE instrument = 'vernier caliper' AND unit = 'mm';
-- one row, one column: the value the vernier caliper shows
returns 18.6 mm
